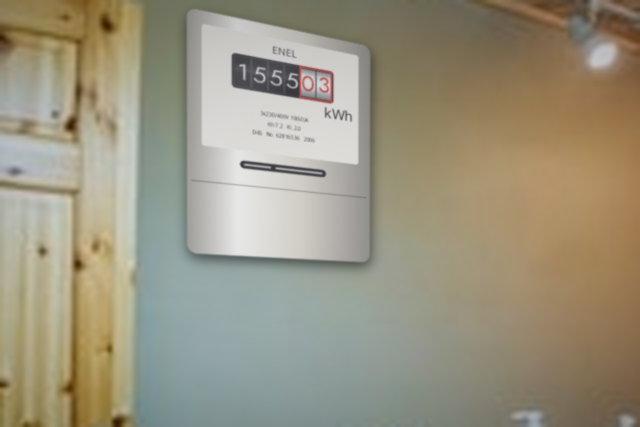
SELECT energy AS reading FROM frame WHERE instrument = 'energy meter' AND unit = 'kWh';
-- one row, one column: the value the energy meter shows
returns 1555.03 kWh
